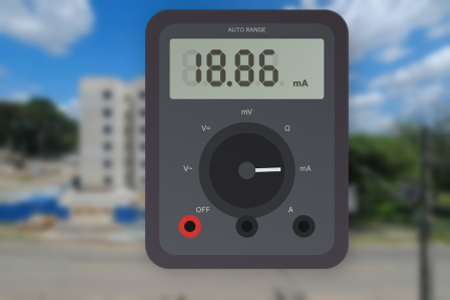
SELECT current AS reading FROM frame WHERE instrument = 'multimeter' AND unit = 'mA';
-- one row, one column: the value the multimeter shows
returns 18.86 mA
